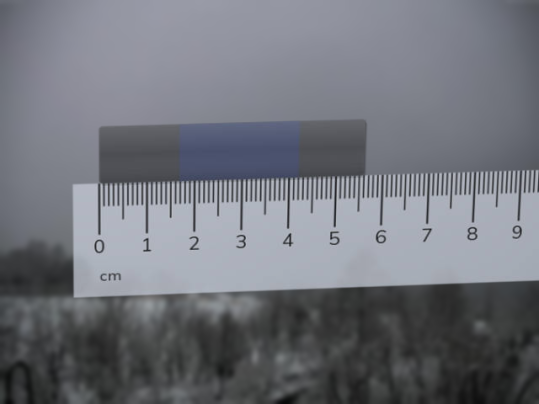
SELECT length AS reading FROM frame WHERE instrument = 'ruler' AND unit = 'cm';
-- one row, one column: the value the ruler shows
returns 5.6 cm
